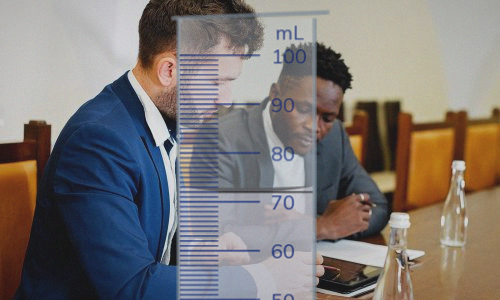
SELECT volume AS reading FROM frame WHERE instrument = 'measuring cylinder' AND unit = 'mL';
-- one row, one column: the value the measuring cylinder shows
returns 72 mL
